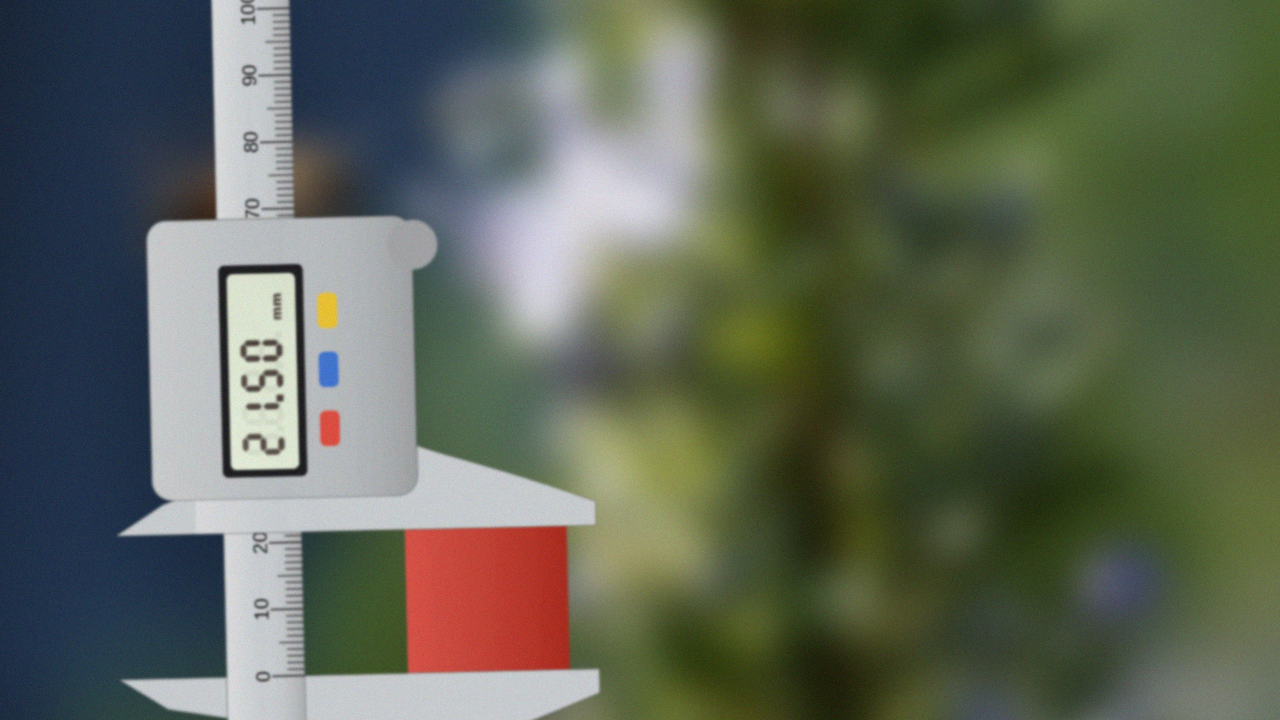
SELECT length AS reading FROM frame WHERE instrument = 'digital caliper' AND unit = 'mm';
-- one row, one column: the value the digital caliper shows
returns 21.50 mm
